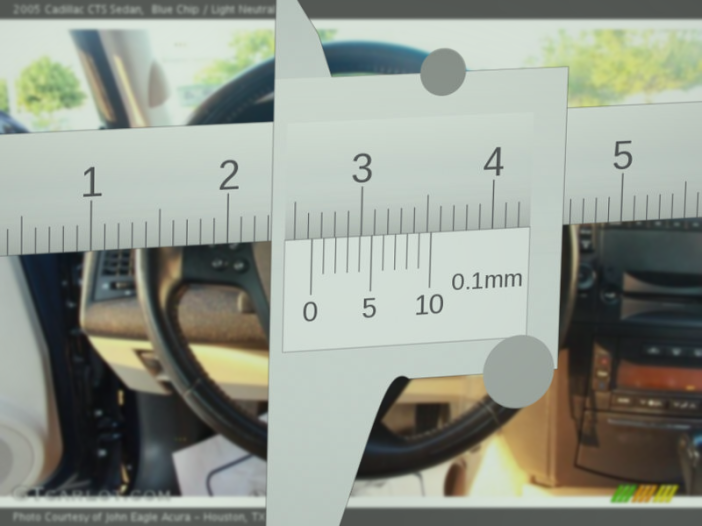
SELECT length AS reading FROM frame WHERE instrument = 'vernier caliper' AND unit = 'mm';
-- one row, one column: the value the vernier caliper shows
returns 26.3 mm
